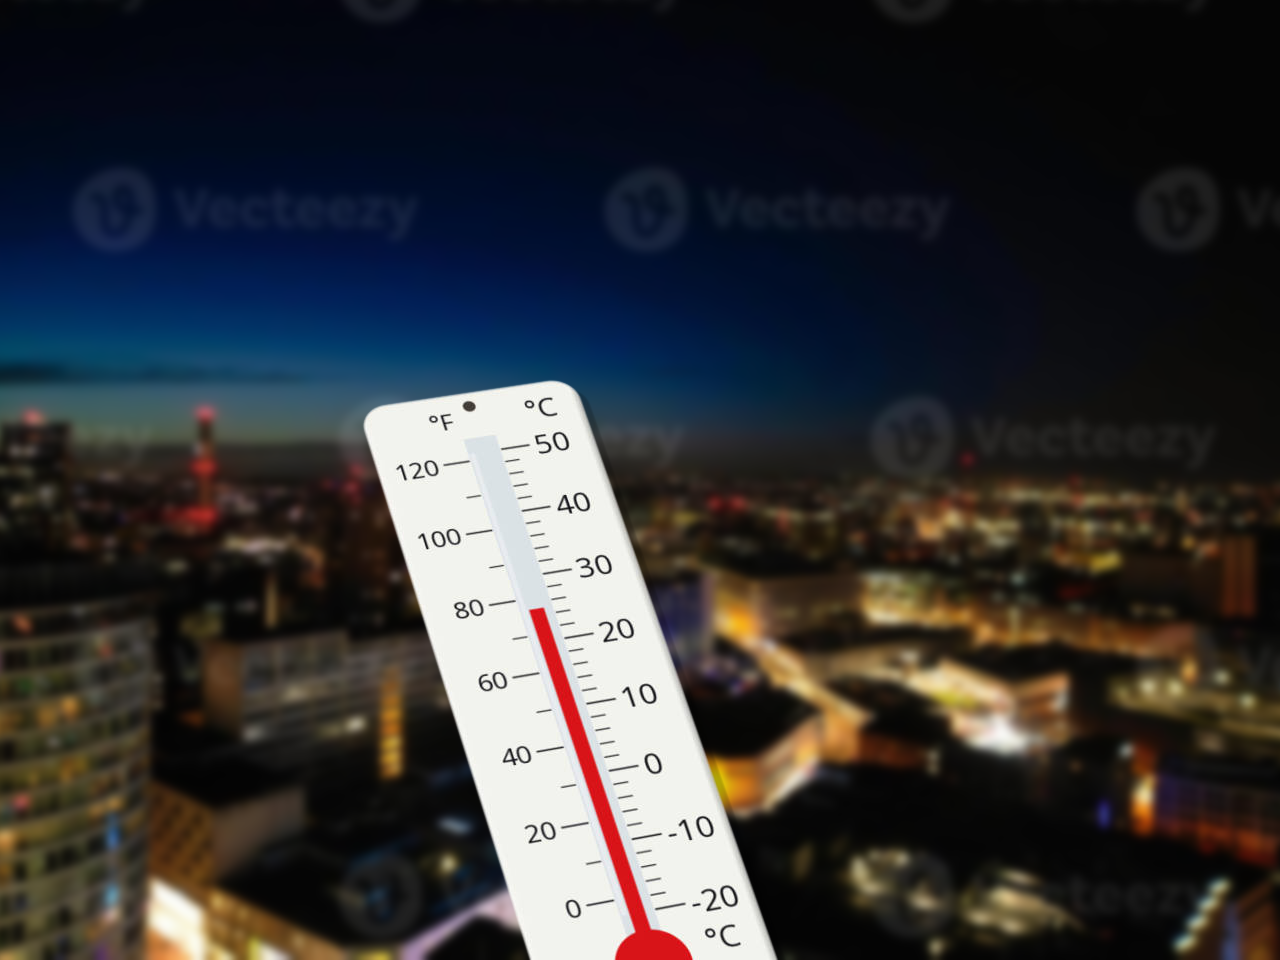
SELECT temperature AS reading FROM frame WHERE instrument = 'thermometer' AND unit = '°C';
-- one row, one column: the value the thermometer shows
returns 25 °C
